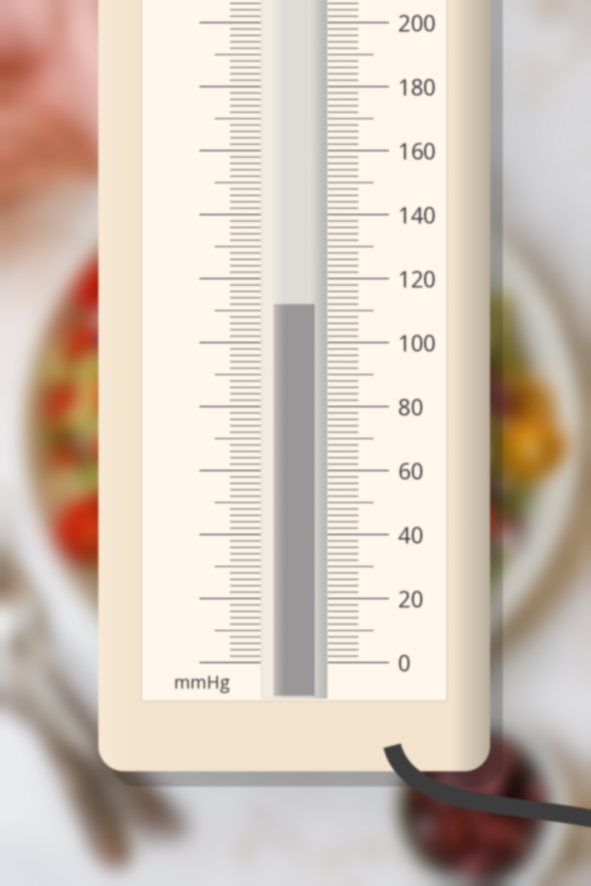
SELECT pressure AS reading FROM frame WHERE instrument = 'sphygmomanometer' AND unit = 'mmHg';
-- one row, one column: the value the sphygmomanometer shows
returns 112 mmHg
